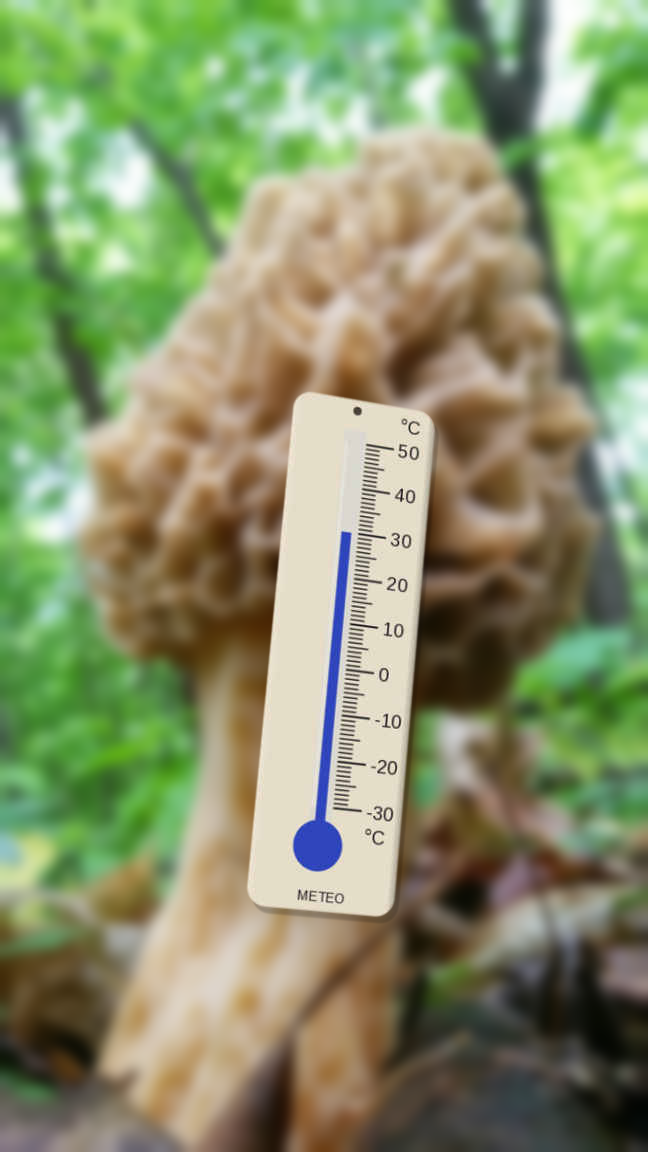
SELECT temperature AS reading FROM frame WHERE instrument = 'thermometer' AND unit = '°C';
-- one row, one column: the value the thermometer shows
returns 30 °C
